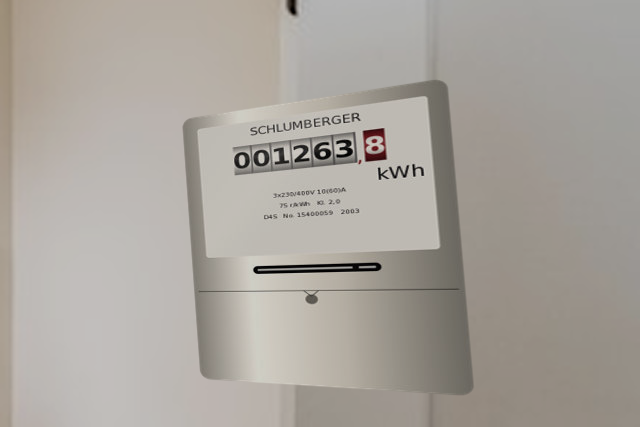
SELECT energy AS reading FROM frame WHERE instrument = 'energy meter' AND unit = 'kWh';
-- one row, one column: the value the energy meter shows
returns 1263.8 kWh
